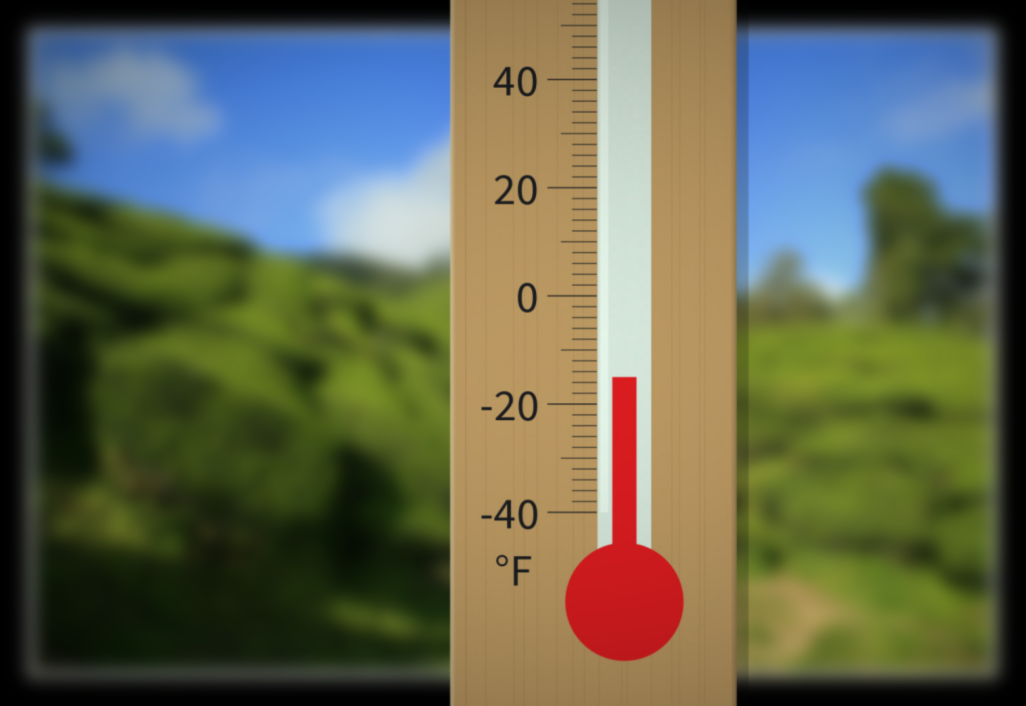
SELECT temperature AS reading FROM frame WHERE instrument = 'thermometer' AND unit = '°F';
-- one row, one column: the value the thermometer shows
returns -15 °F
